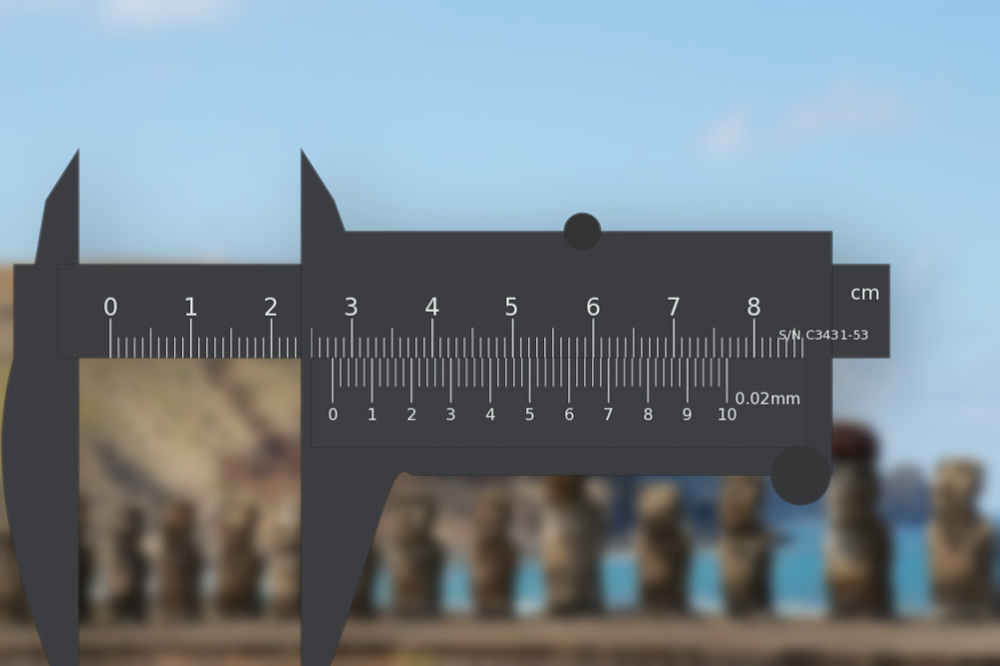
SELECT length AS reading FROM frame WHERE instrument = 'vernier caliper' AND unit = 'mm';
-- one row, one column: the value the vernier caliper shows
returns 27.6 mm
